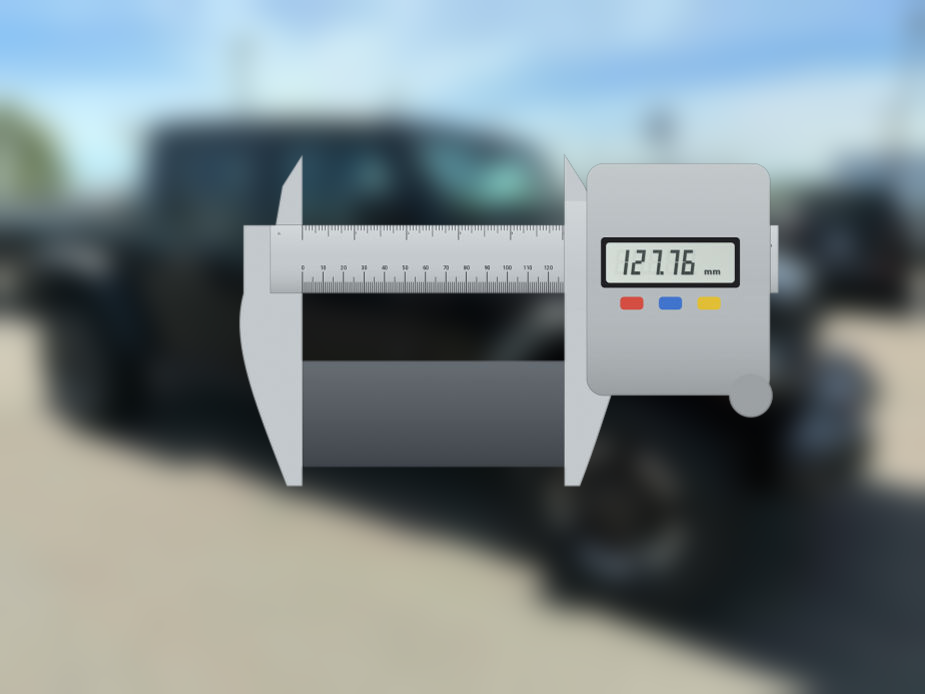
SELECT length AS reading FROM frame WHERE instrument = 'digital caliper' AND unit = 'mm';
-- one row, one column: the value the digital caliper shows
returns 127.76 mm
